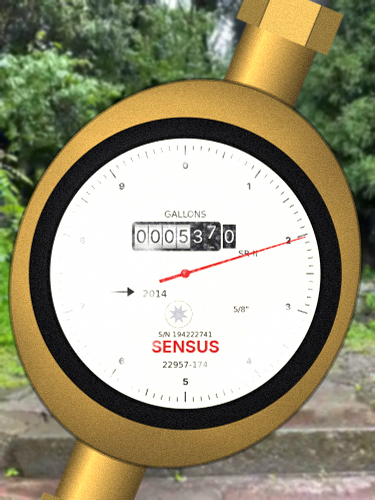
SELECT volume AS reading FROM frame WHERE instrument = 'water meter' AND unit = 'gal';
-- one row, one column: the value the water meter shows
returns 5372.0 gal
